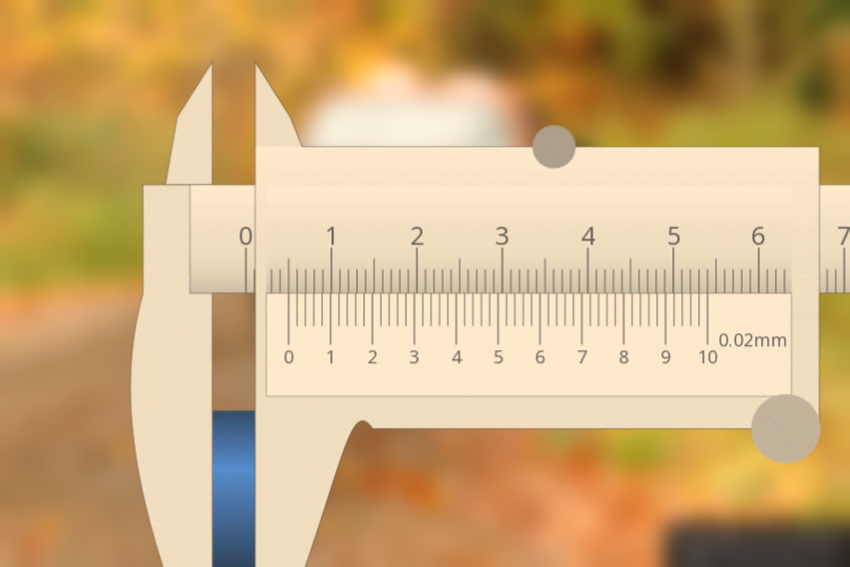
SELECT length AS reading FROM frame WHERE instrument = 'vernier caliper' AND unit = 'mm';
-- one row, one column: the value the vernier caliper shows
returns 5.0 mm
